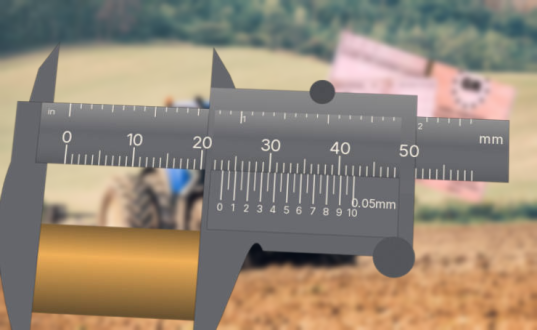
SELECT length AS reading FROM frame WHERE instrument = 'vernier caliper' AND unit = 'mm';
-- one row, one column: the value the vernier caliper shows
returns 23.2 mm
